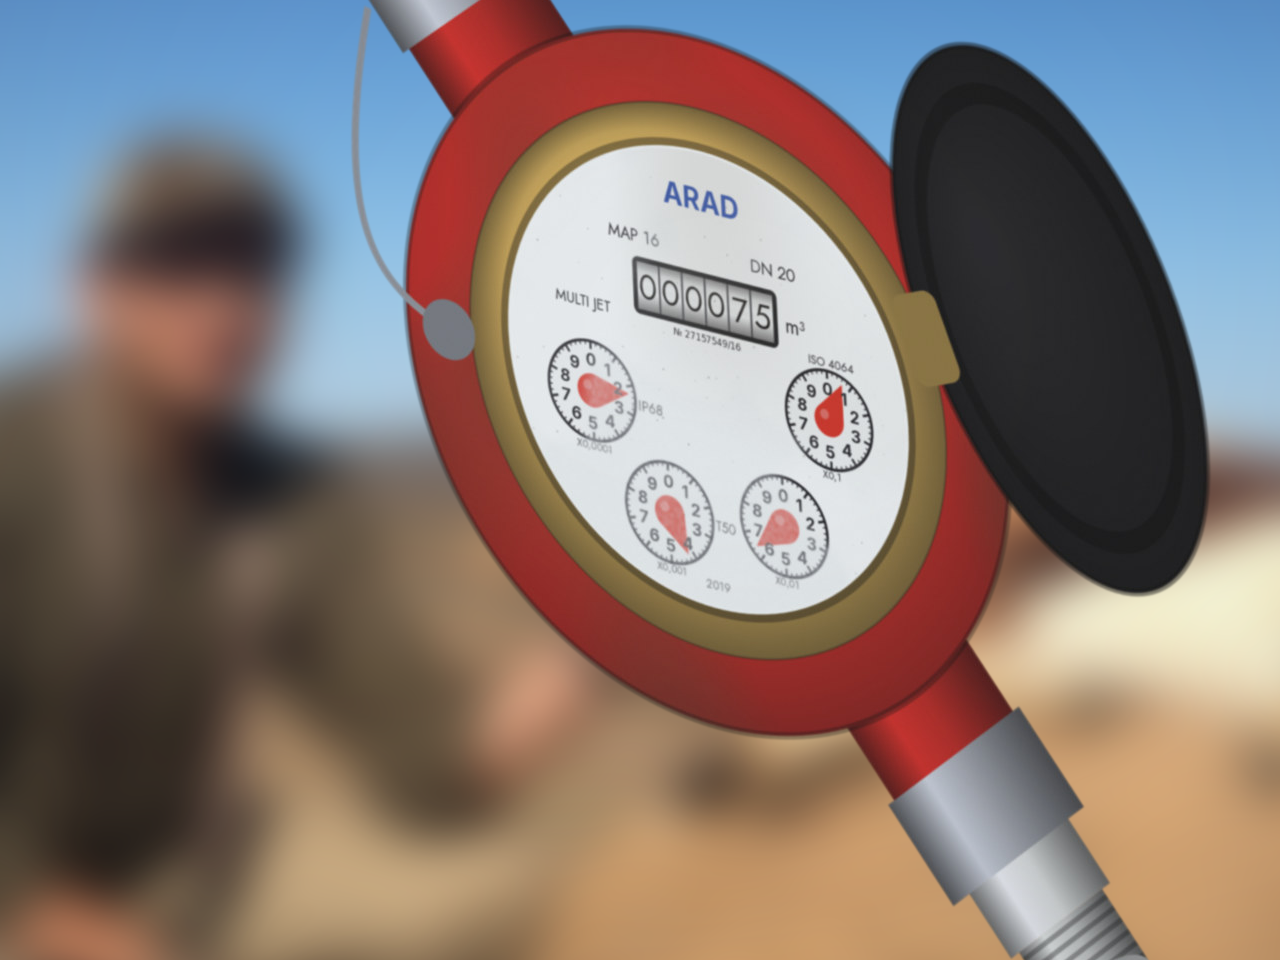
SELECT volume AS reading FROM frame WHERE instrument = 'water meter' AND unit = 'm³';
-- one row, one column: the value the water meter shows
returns 75.0642 m³
